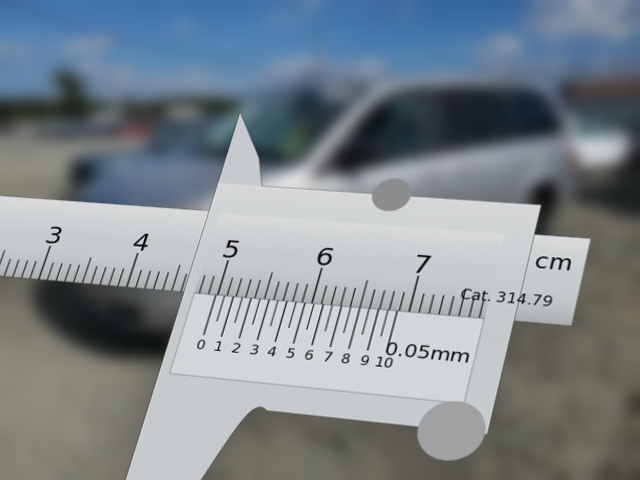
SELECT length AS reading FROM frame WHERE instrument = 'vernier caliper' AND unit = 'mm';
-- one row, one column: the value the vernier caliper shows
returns 49.8 mm
